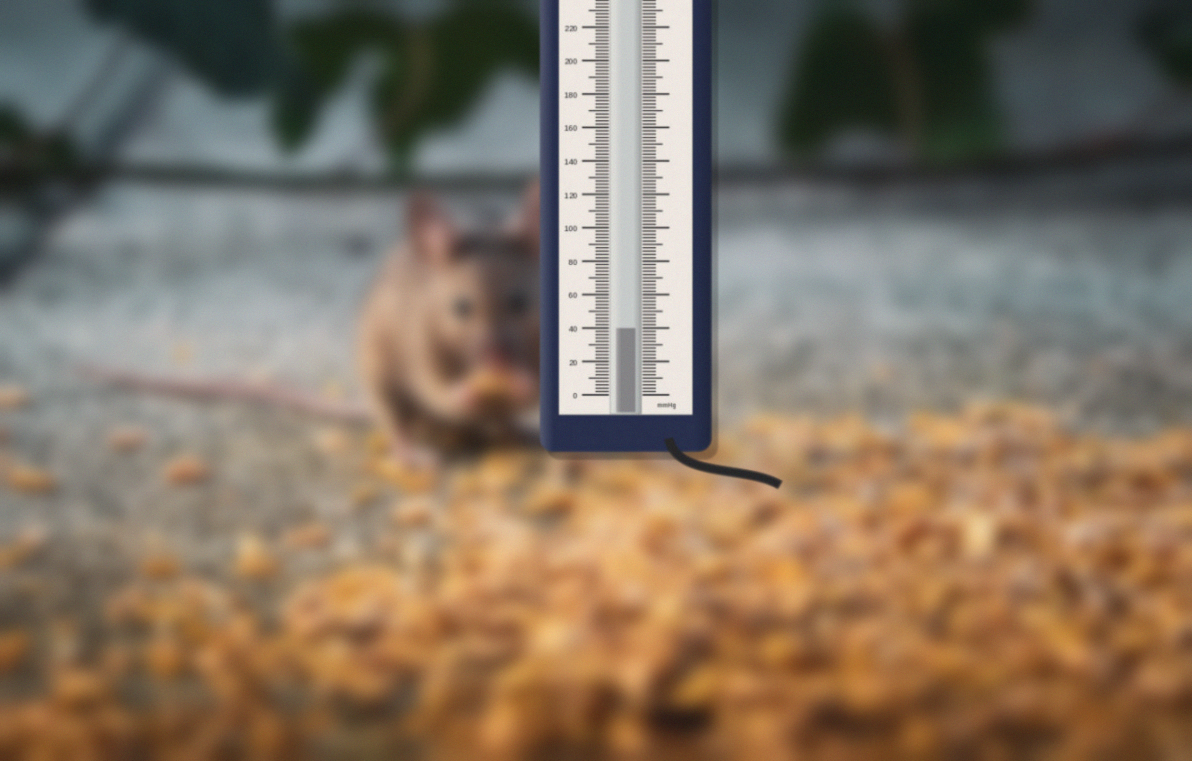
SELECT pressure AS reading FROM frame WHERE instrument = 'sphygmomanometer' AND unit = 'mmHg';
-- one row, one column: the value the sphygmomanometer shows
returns 40 mmHg
